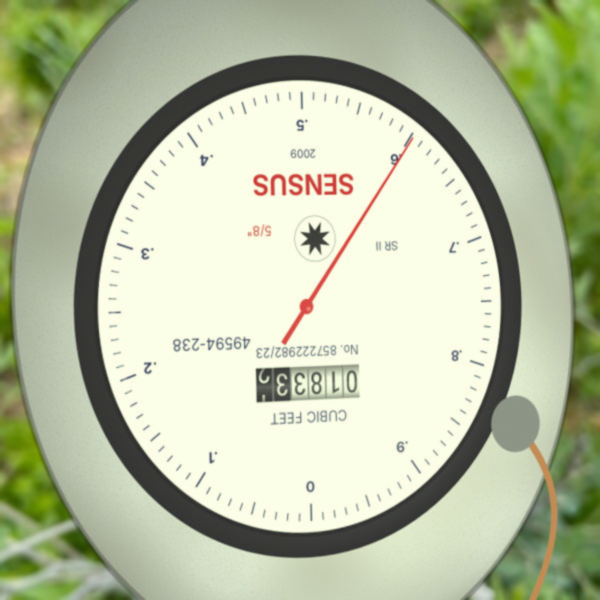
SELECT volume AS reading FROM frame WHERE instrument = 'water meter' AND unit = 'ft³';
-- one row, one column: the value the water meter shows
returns 18331.60 ft³
